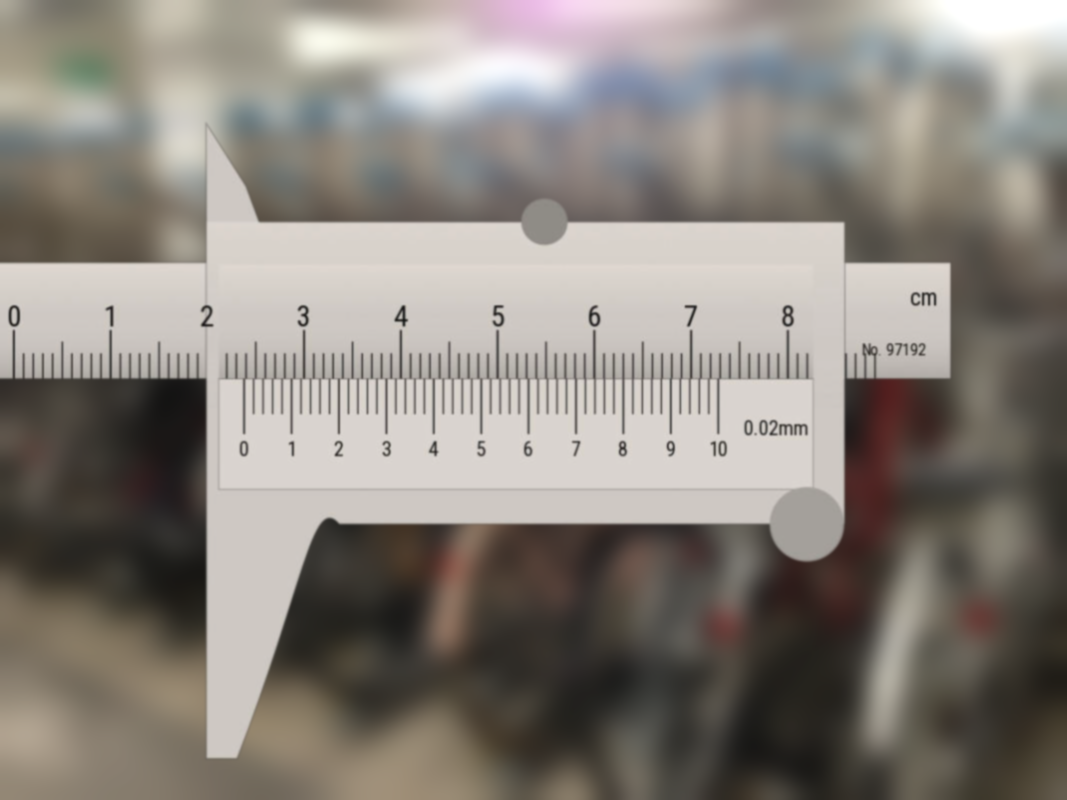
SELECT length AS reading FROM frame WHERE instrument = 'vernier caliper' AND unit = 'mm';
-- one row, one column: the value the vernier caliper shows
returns 23.8 mm
